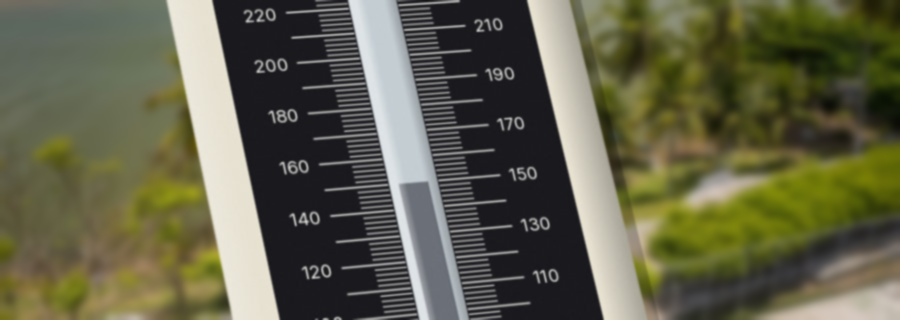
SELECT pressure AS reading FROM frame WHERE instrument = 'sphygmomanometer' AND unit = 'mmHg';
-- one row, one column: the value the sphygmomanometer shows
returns 150 mmHg
